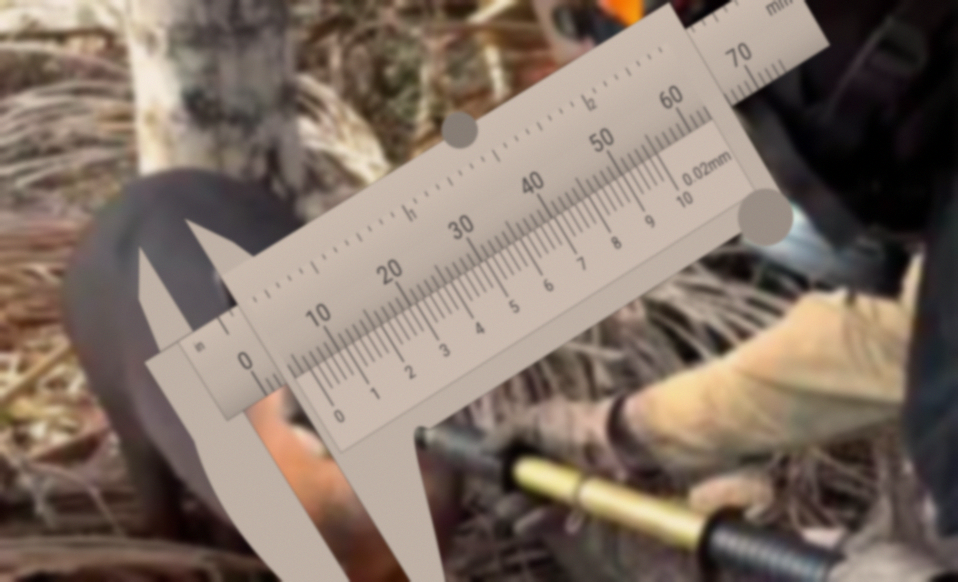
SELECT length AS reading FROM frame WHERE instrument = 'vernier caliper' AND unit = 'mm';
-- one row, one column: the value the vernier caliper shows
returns 6.0 mm
